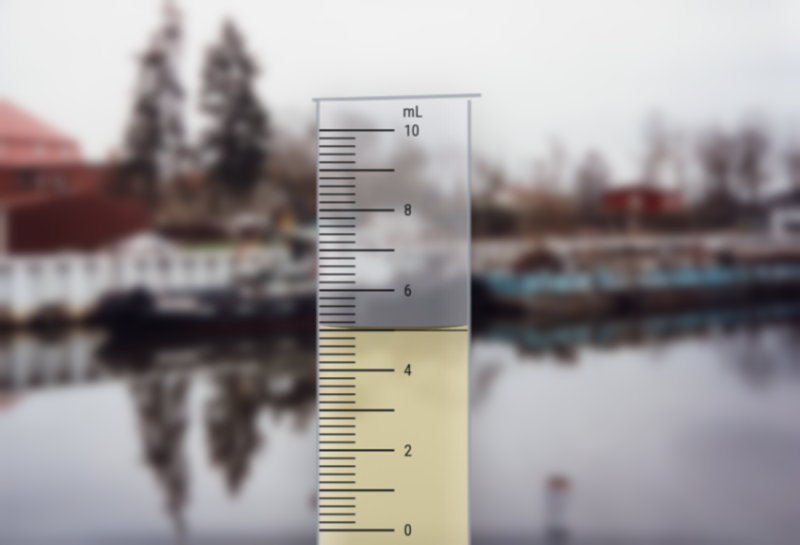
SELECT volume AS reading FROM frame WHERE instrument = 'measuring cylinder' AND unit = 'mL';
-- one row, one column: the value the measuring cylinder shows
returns 5 mL
